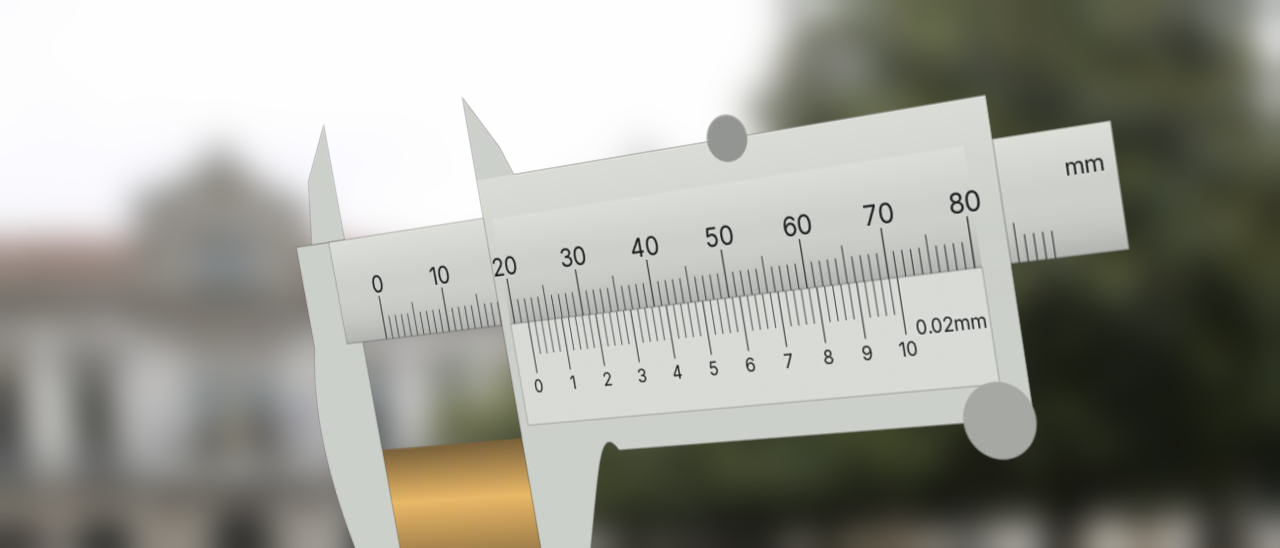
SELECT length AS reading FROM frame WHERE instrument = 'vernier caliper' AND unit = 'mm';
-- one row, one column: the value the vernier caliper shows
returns 22.0 mm
